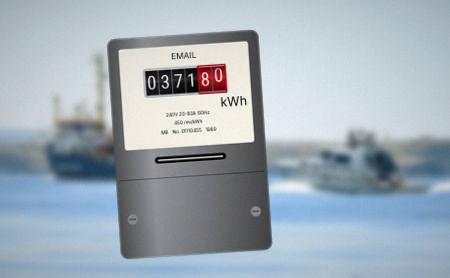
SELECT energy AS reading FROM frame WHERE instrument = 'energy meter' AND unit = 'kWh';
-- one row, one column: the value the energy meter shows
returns 371.80 kWh
